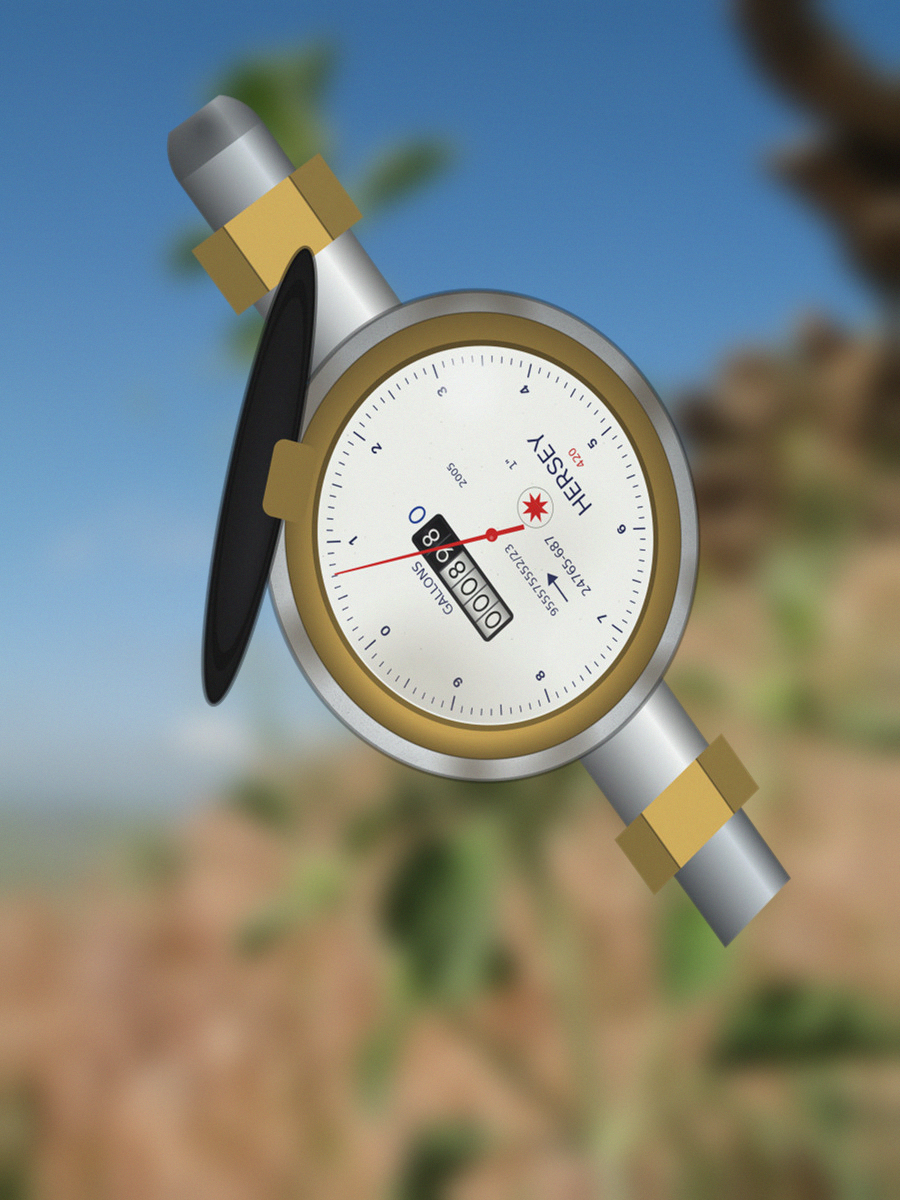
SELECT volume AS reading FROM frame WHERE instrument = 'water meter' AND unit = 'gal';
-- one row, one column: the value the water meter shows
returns 8980.7 gal
